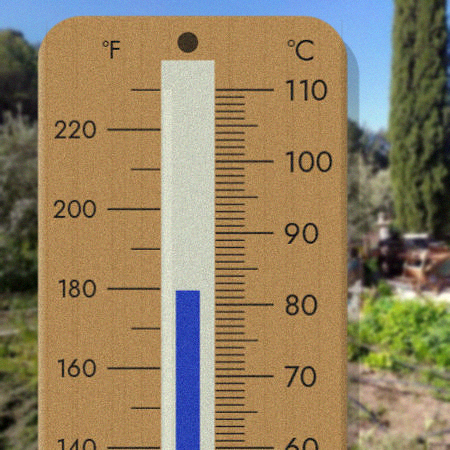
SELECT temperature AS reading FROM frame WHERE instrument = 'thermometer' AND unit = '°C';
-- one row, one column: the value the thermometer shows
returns 82 °C
